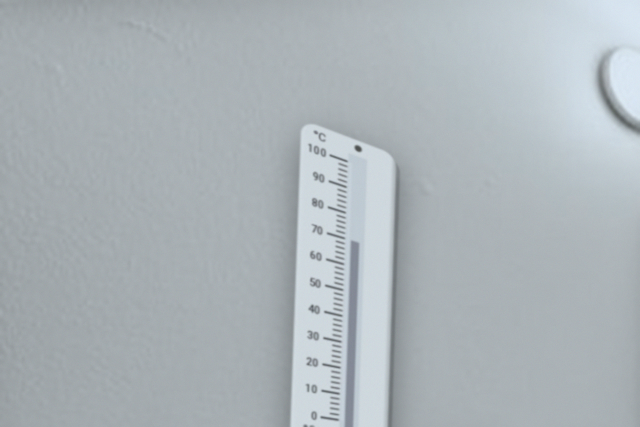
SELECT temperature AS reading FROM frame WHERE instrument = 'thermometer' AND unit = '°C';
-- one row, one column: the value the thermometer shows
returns 70 °C
